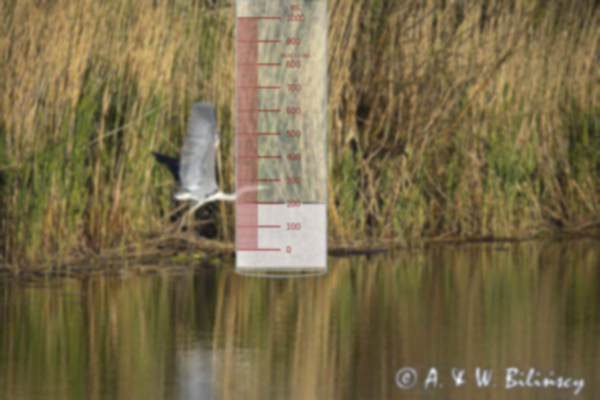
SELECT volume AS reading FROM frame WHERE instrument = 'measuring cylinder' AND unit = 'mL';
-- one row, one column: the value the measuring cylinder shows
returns 200 mL
